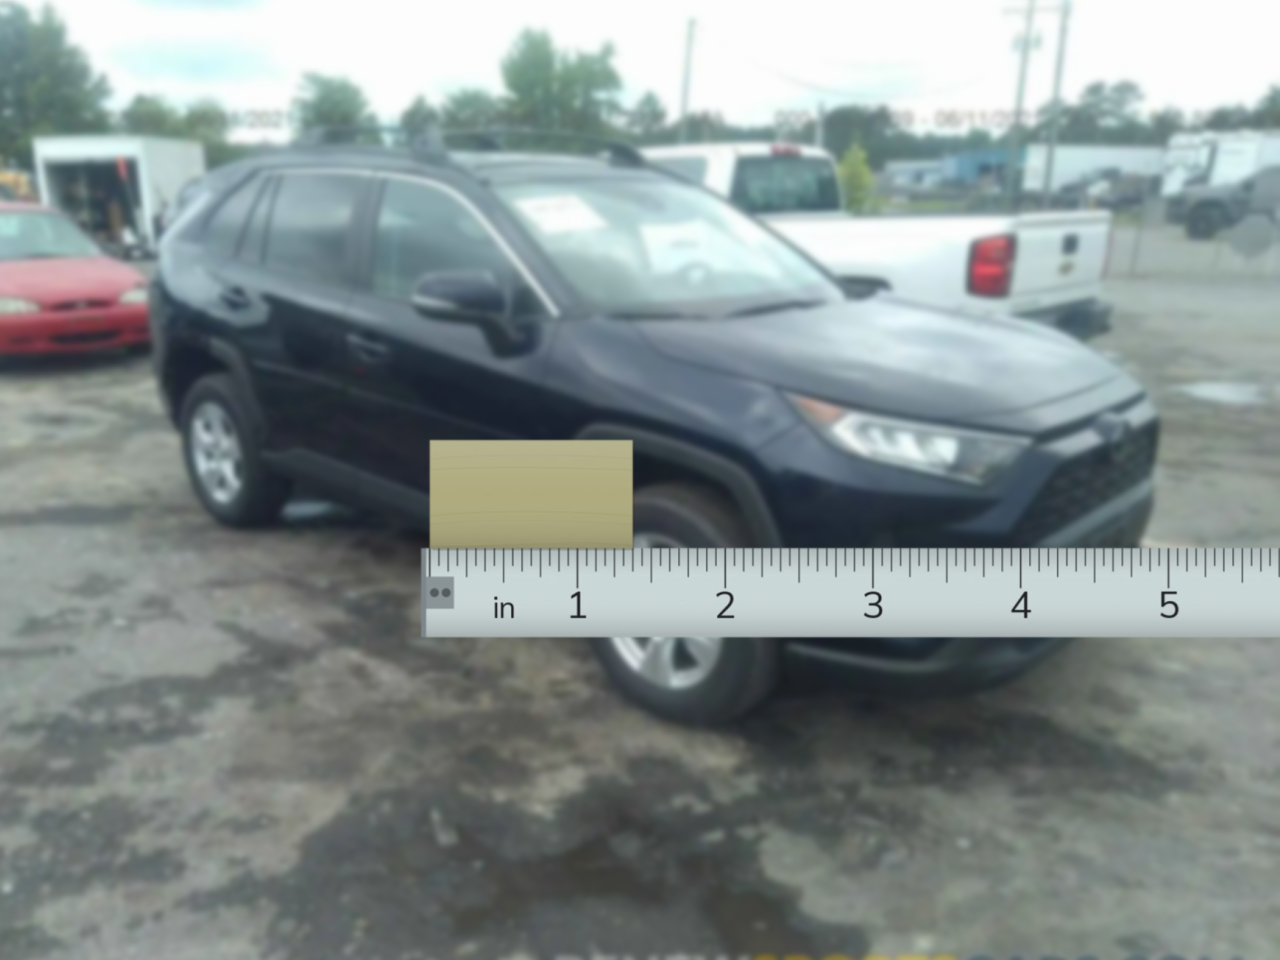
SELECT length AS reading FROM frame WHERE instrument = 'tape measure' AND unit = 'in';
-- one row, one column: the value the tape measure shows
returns 1.375 in
